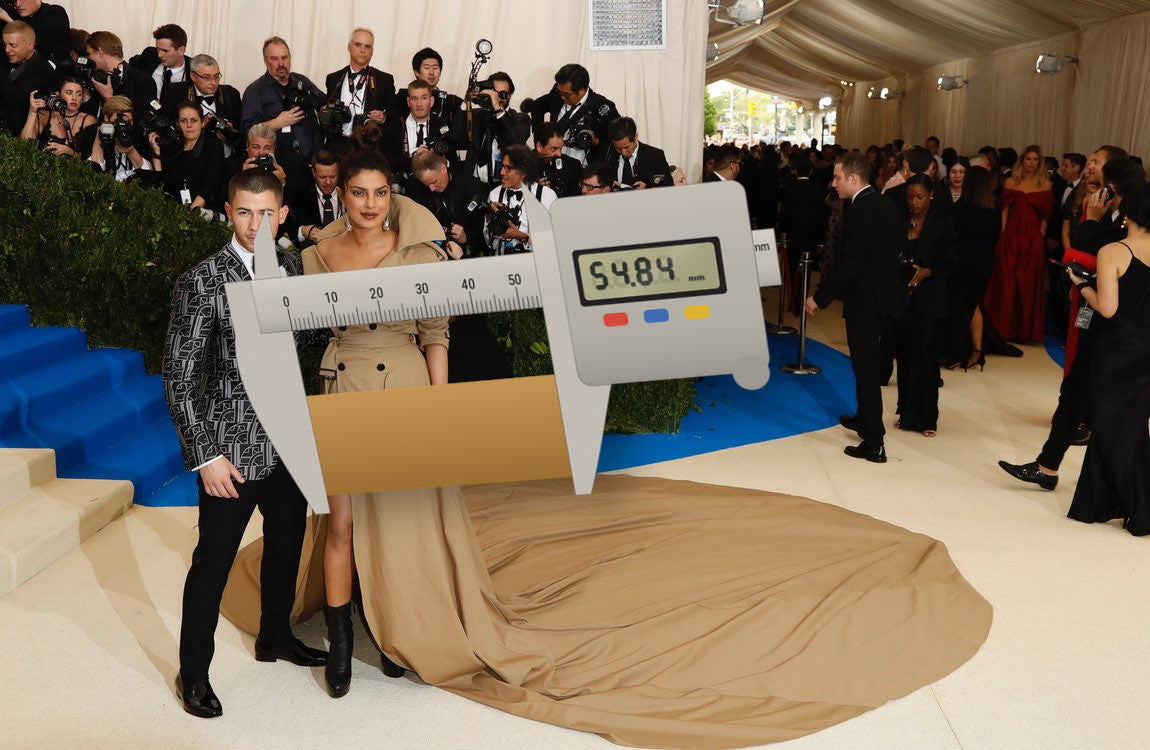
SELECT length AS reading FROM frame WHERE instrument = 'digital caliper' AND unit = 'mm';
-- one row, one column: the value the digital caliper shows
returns 54.84 mm
